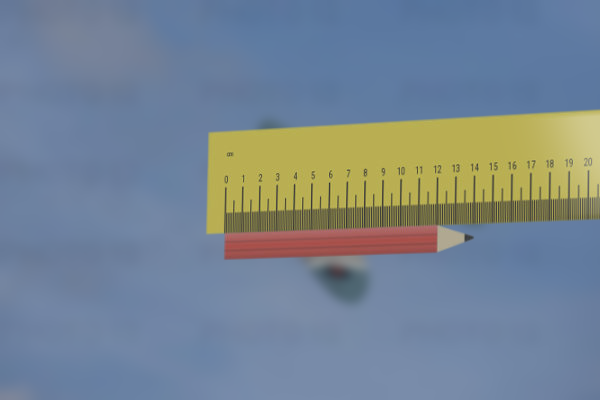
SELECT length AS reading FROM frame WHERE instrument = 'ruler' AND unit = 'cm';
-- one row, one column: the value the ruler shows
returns 14 cm
